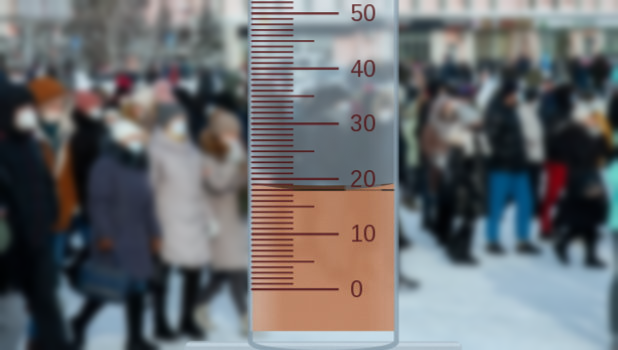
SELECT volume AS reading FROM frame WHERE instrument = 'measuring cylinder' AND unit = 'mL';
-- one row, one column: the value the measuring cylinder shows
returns 18 mL
